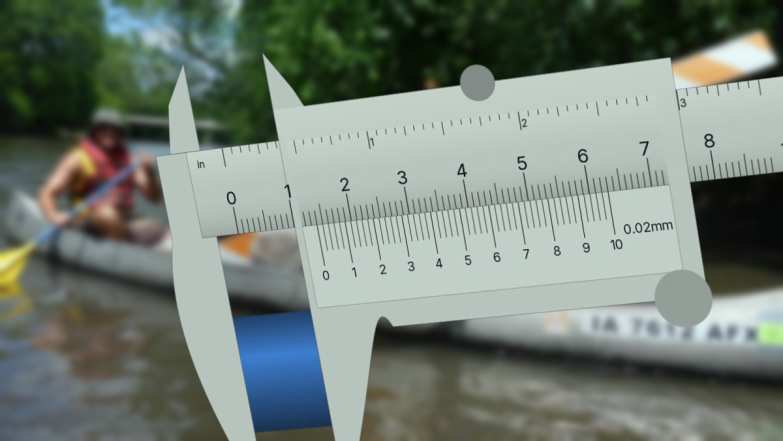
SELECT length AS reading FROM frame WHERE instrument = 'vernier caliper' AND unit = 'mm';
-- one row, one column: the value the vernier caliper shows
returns 14.0 mm
